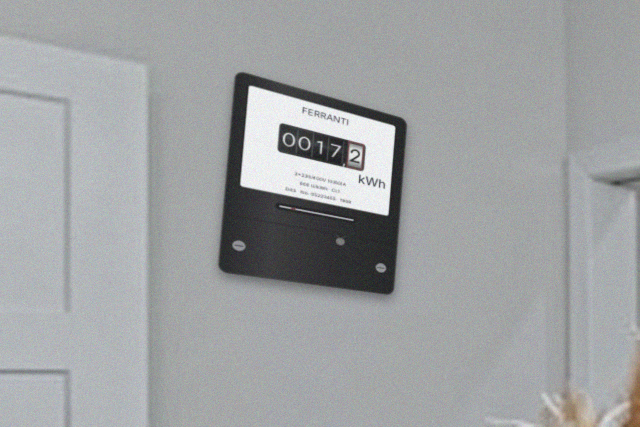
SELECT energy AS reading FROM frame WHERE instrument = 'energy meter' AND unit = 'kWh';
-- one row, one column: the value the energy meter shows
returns 17.2 kWh
